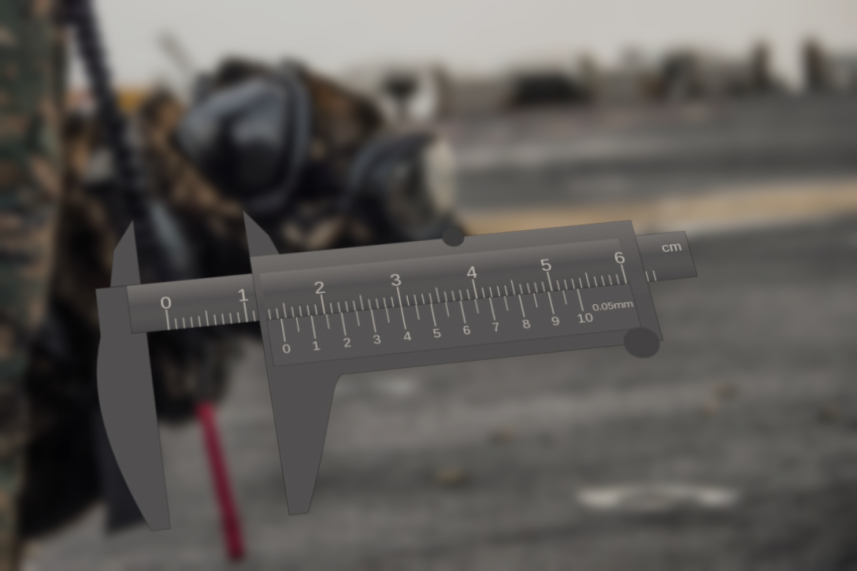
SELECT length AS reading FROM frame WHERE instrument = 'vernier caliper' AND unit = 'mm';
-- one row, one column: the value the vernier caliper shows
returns 14.4 mm
